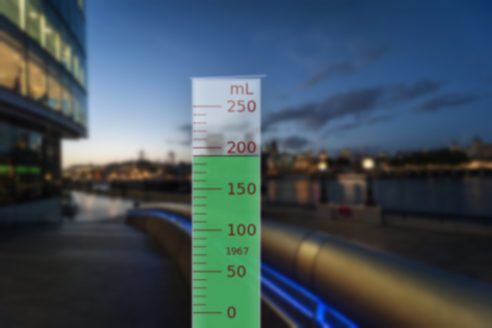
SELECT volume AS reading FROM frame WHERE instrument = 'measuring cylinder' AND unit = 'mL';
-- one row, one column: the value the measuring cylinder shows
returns 190 mL
